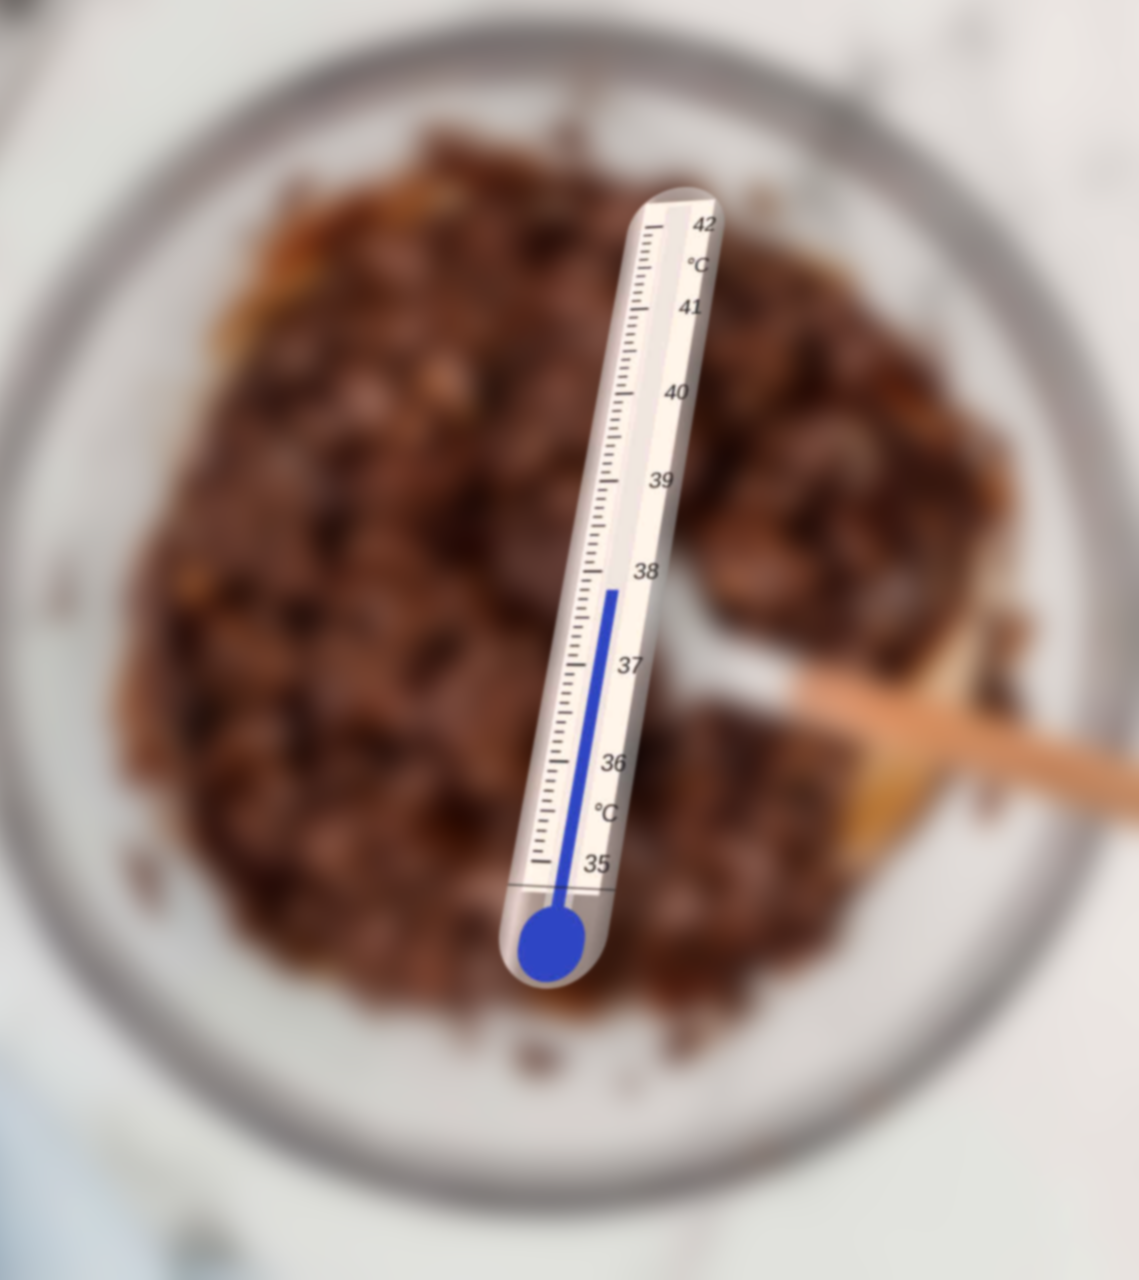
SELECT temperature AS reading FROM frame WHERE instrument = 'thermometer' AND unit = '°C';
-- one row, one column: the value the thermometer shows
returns 37.8 °C
